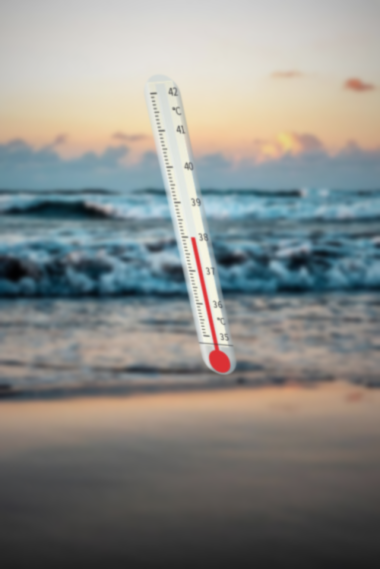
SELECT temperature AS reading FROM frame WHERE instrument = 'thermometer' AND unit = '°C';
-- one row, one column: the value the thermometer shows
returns 38 °C
